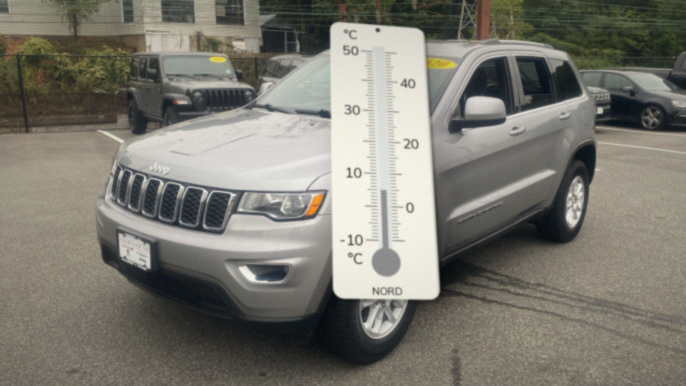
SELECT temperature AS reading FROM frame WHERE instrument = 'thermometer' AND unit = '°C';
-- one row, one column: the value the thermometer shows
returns 5 °C
